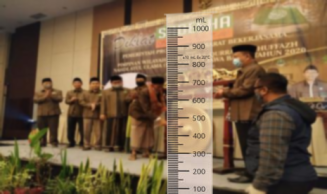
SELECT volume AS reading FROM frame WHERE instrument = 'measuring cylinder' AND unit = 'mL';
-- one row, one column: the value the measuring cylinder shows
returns 300 mL
